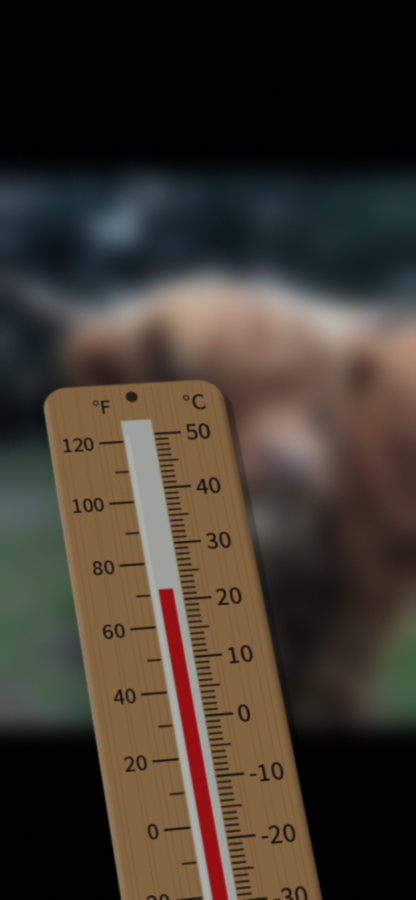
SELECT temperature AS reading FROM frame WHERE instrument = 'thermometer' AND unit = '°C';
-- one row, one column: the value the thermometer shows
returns 22 °C
